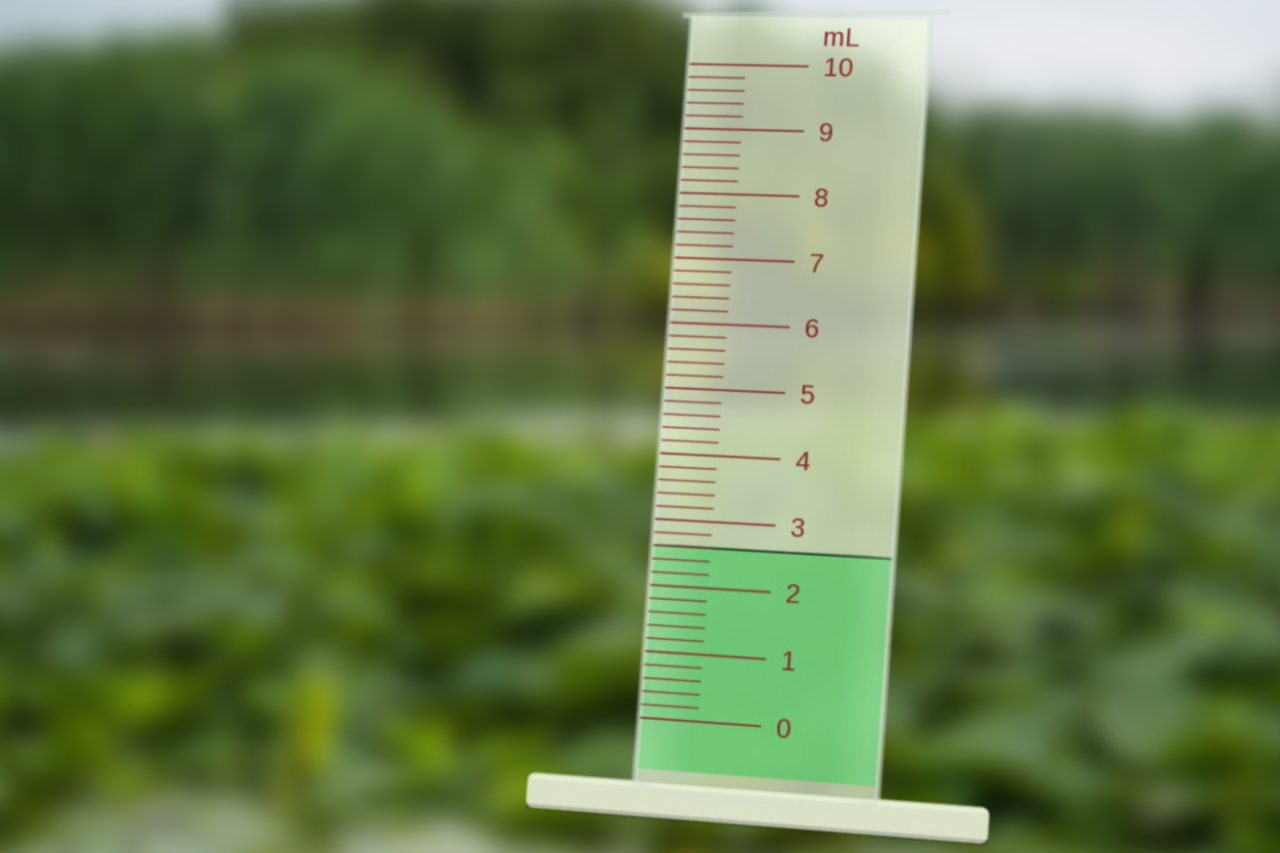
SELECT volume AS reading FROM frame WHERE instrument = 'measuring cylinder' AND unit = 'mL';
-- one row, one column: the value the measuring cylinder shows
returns 2.6 mL
